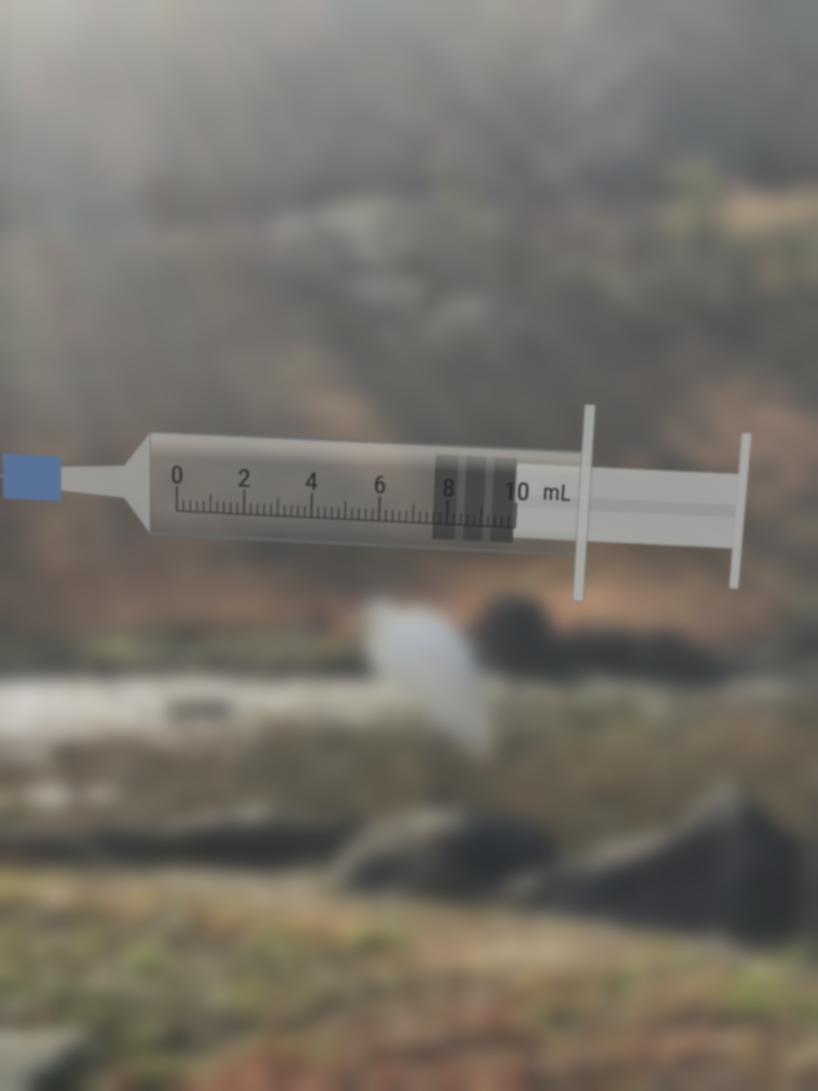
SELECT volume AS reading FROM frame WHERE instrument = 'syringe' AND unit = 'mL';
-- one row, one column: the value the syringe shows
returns 7.6 mL
